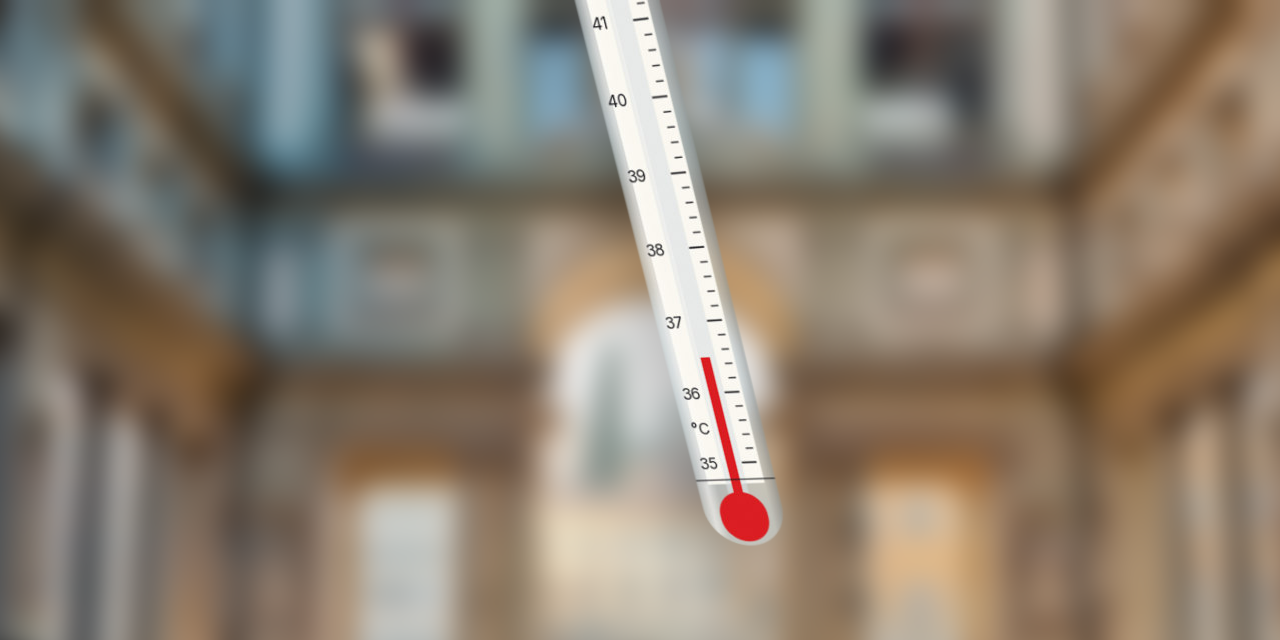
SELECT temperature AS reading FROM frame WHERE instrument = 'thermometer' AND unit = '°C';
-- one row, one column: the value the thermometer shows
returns 36.5 °C
